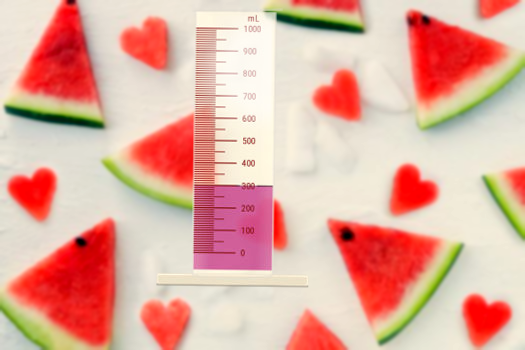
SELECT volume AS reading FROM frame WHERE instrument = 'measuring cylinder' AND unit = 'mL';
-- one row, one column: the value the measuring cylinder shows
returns 300 mL
